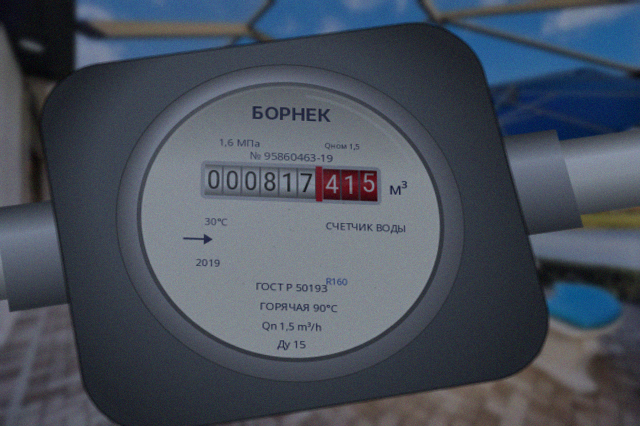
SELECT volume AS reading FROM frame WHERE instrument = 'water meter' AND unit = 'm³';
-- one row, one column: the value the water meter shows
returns 817.415 m³
